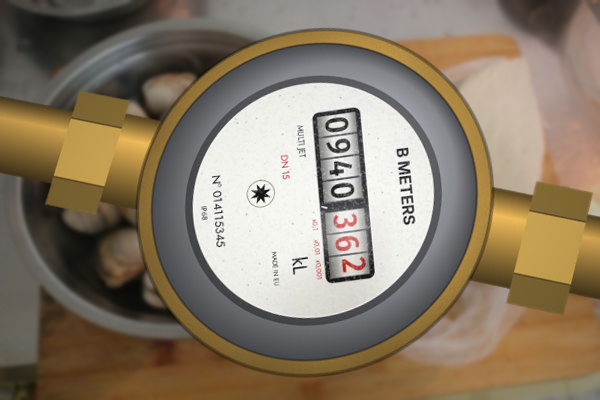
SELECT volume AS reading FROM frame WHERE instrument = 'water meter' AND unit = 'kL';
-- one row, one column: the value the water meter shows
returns 940.362 kL
